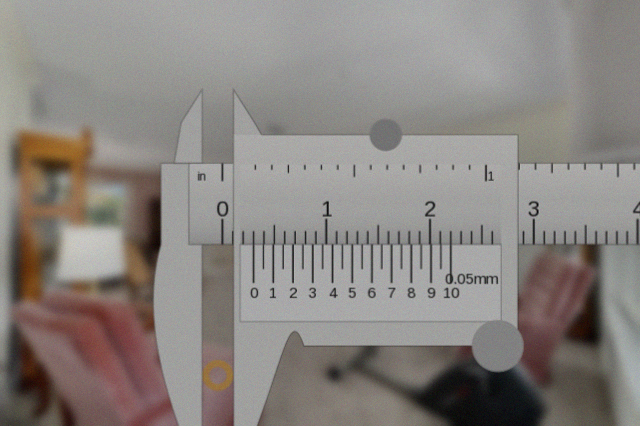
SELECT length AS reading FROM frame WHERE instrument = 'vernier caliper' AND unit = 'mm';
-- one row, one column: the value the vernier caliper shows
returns 3.0 mm
